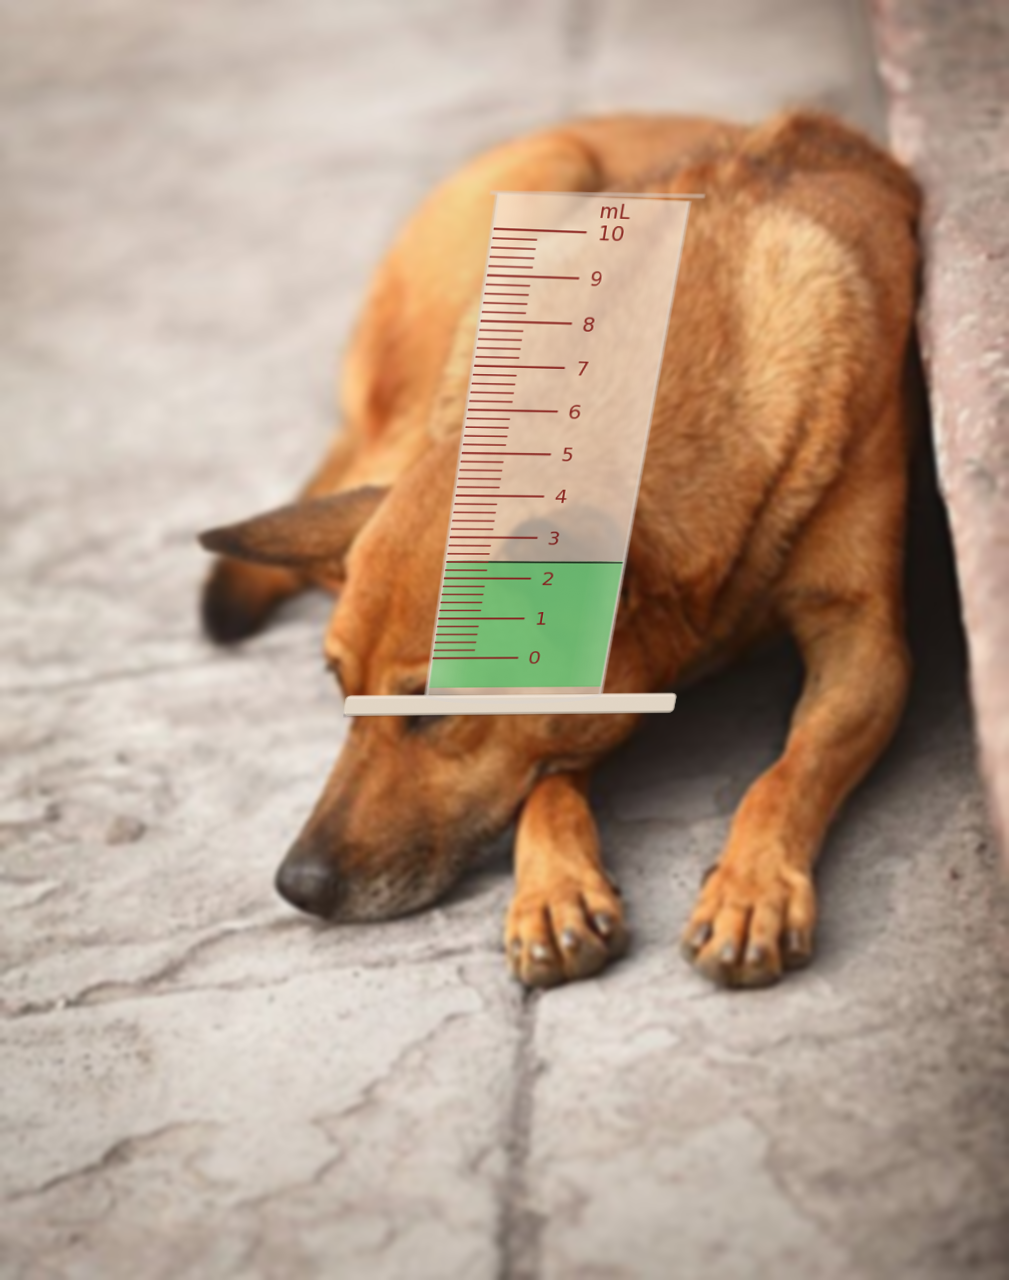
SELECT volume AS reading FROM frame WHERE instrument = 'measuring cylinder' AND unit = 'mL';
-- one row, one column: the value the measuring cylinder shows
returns 2.4 mL
